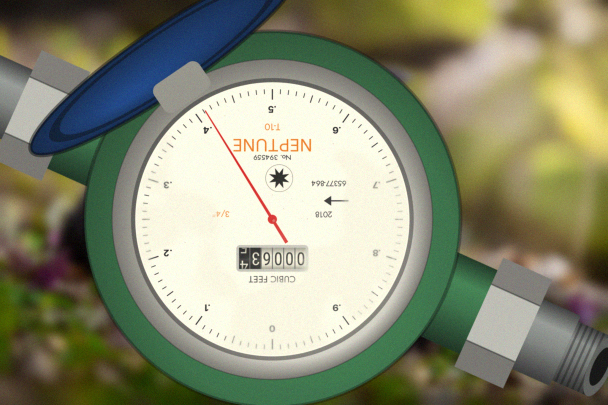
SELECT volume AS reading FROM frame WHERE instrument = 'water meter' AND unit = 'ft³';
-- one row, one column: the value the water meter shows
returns 634.41 ft³
